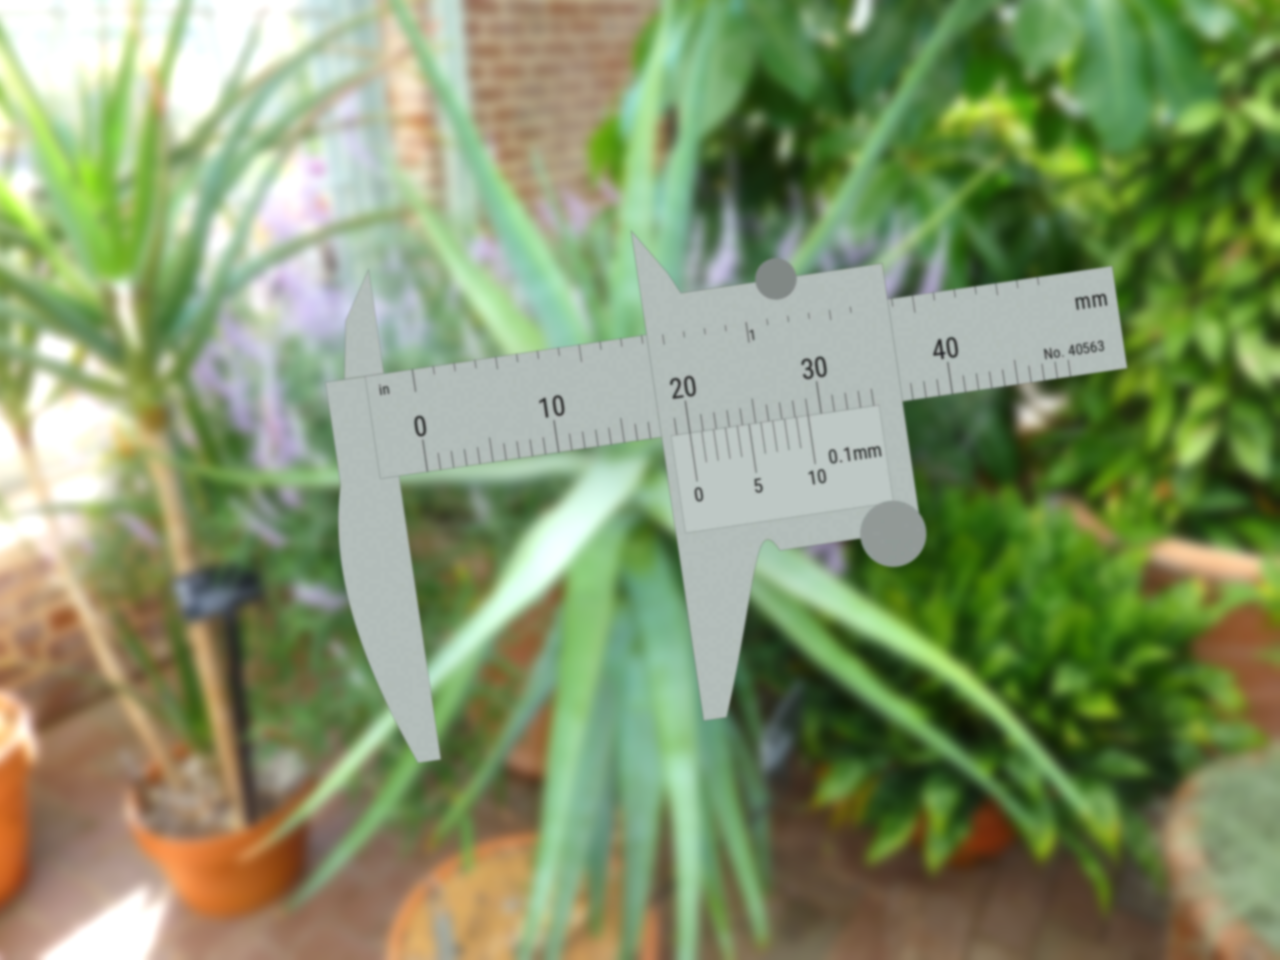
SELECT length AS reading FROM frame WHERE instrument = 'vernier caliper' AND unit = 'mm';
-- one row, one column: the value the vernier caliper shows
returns 20.0 mm
